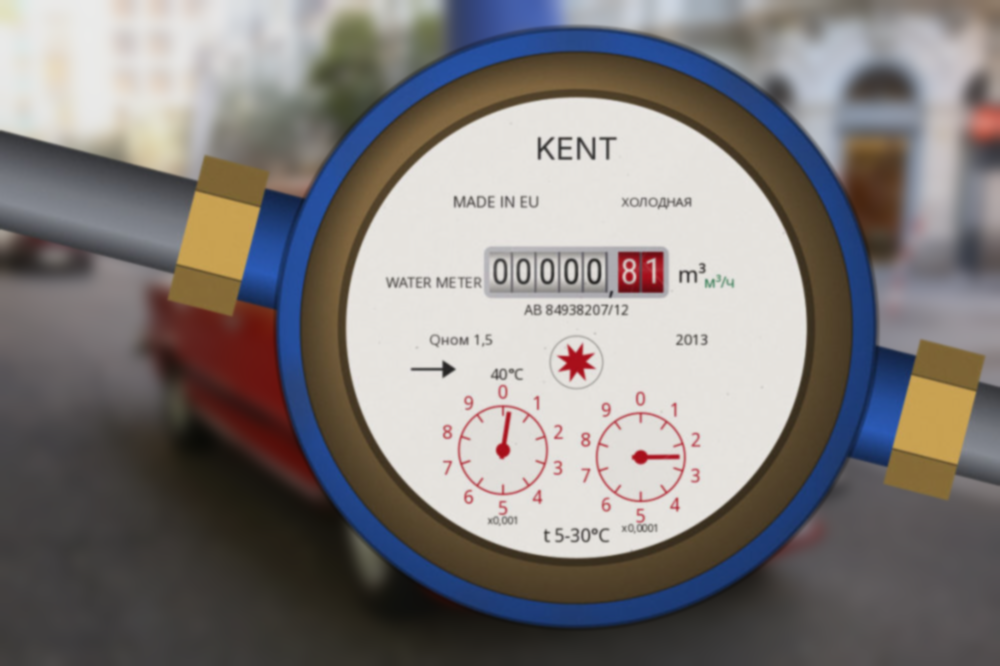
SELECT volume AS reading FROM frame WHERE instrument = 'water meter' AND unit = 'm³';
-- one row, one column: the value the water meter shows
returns 0.8102 m³
